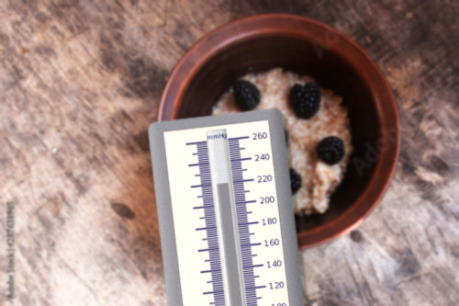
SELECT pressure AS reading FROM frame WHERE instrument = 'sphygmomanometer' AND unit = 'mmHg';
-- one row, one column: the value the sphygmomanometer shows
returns 220 mmHg
